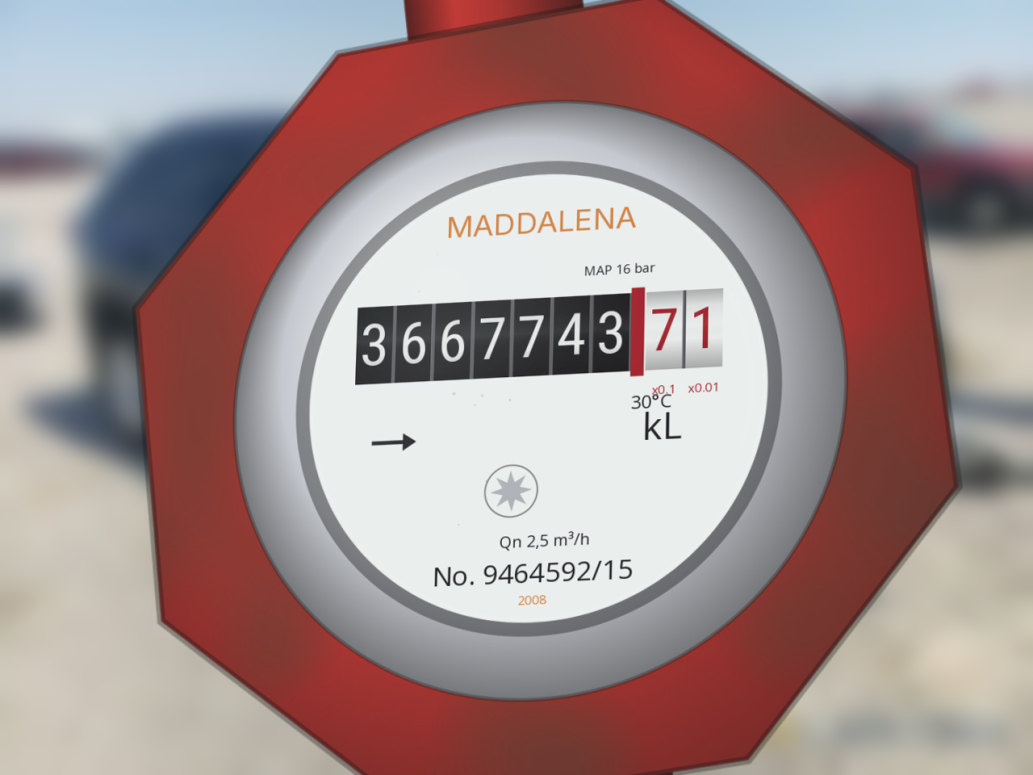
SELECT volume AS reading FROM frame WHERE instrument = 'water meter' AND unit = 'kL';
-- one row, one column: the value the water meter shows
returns 3667743.71 kL
